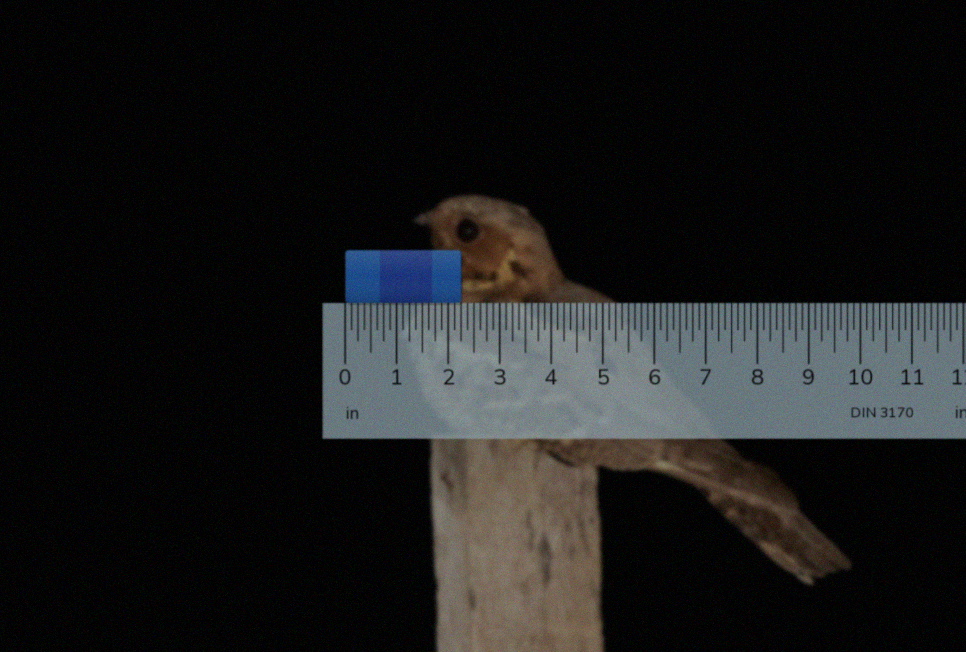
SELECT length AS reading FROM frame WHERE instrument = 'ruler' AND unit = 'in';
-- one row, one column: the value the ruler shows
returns 2.25 in
